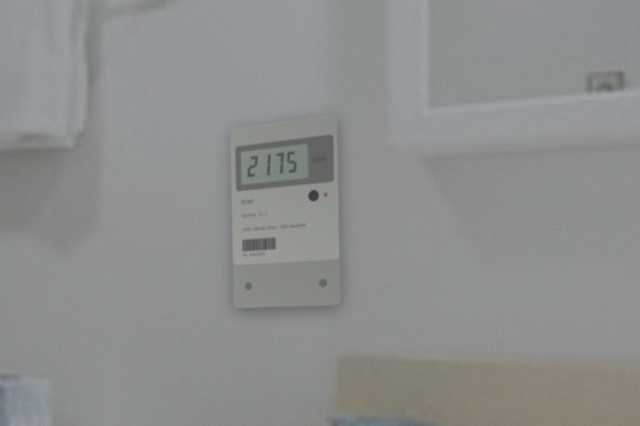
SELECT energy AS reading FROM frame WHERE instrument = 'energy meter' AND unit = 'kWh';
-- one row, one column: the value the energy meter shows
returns 2175 kWh
